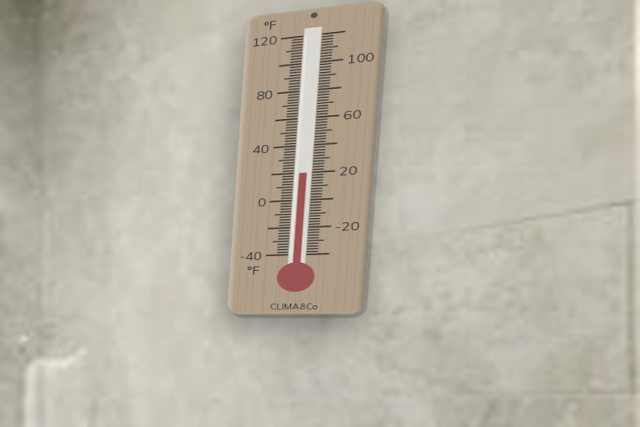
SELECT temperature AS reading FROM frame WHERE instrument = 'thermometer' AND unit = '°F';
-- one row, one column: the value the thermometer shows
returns 20 °F
